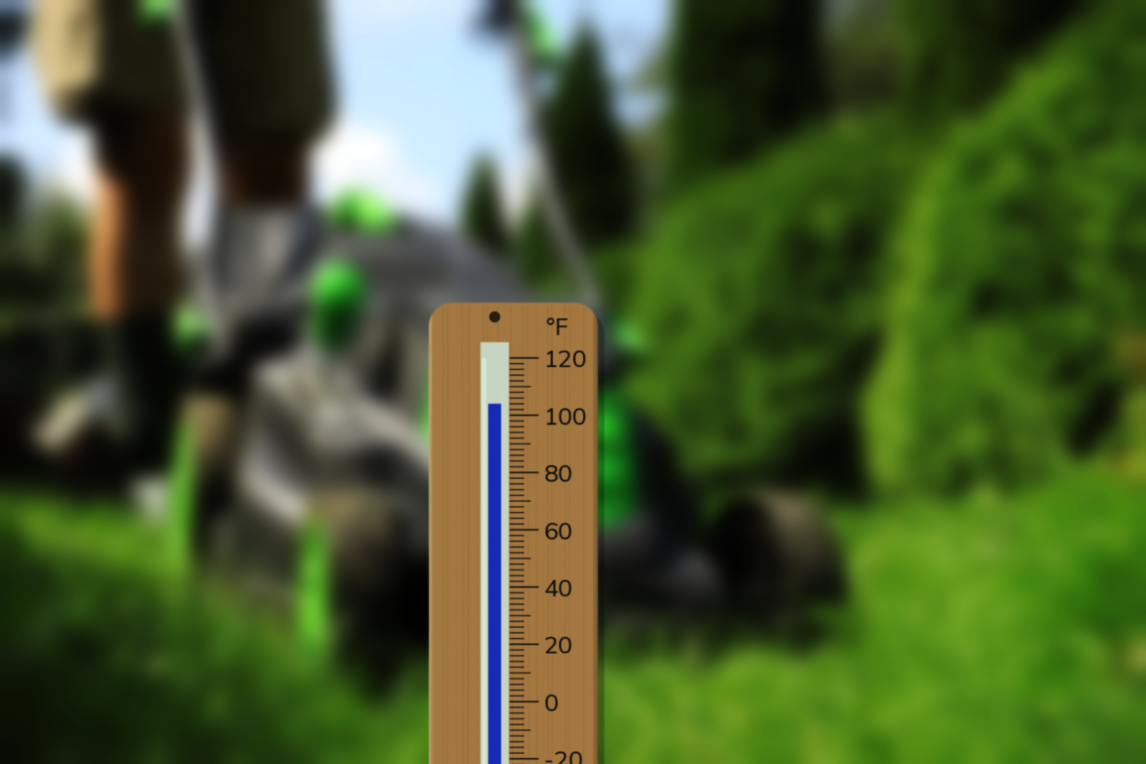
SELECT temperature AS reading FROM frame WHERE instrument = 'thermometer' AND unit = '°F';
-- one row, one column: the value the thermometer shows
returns 104 °F
